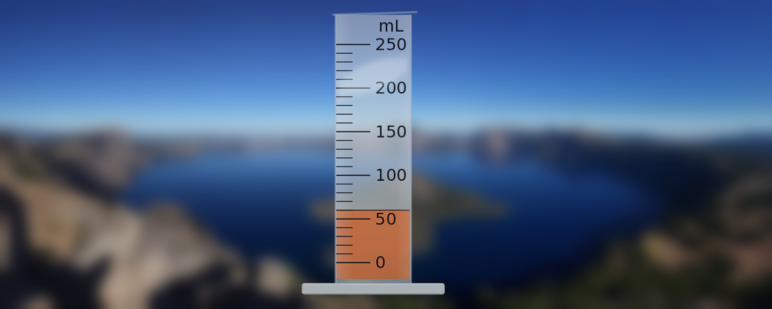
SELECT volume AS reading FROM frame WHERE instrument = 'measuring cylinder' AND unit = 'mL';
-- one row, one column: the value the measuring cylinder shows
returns 60 mL
